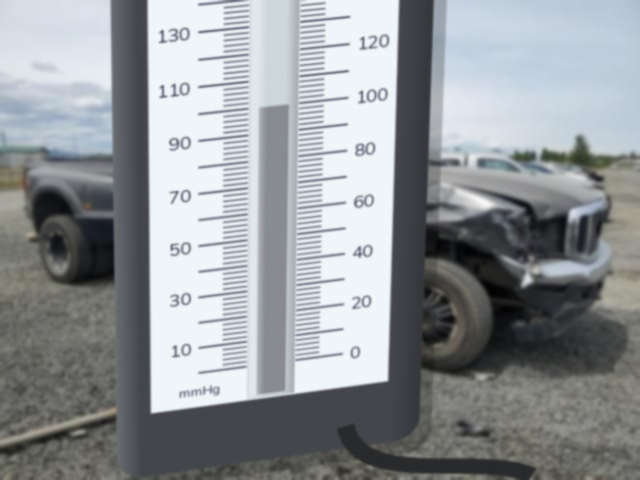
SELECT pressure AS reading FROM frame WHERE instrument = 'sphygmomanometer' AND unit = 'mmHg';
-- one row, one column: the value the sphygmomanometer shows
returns 100 mmHg
